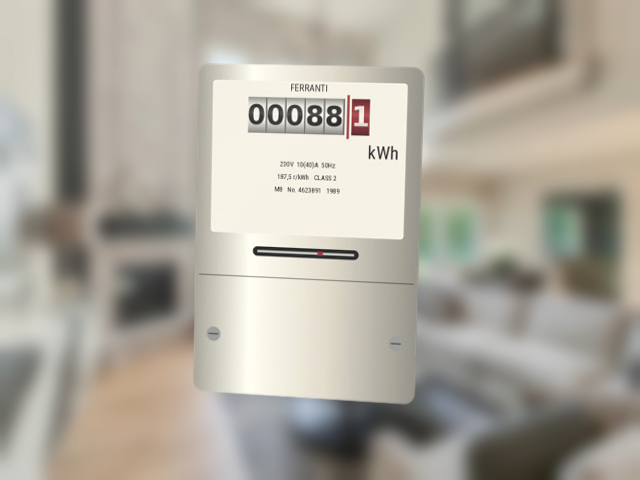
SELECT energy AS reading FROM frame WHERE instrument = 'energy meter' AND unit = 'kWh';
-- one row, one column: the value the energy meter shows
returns 88.1 kWh
